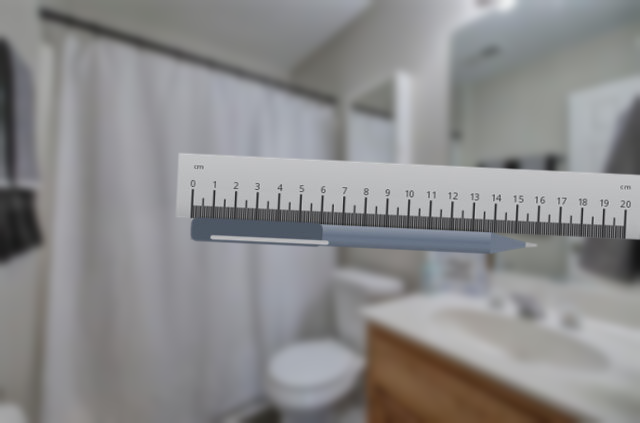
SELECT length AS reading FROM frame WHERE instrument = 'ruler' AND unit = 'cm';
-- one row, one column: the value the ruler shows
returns 16 cm
